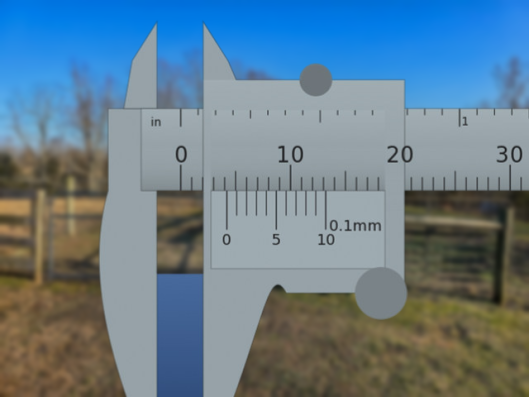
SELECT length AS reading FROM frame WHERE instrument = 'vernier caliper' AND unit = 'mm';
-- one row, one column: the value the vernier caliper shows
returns 4.2 mm
